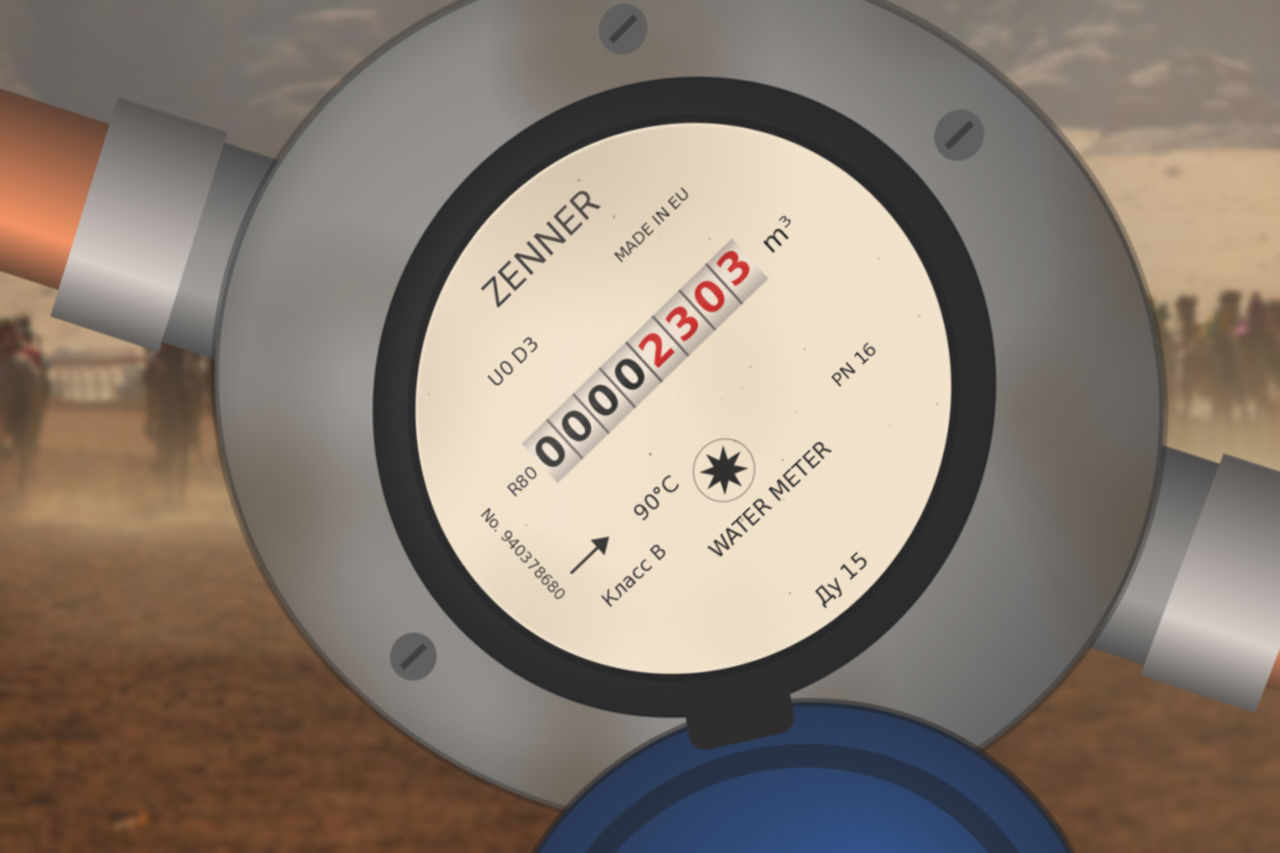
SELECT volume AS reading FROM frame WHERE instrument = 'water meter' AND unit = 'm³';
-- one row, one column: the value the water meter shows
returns 0.2303 m³
